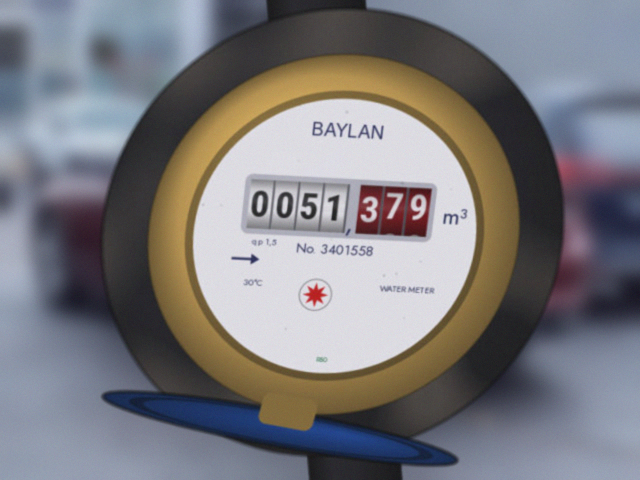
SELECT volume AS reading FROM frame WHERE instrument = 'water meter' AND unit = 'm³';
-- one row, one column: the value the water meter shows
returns 51.379 m³
